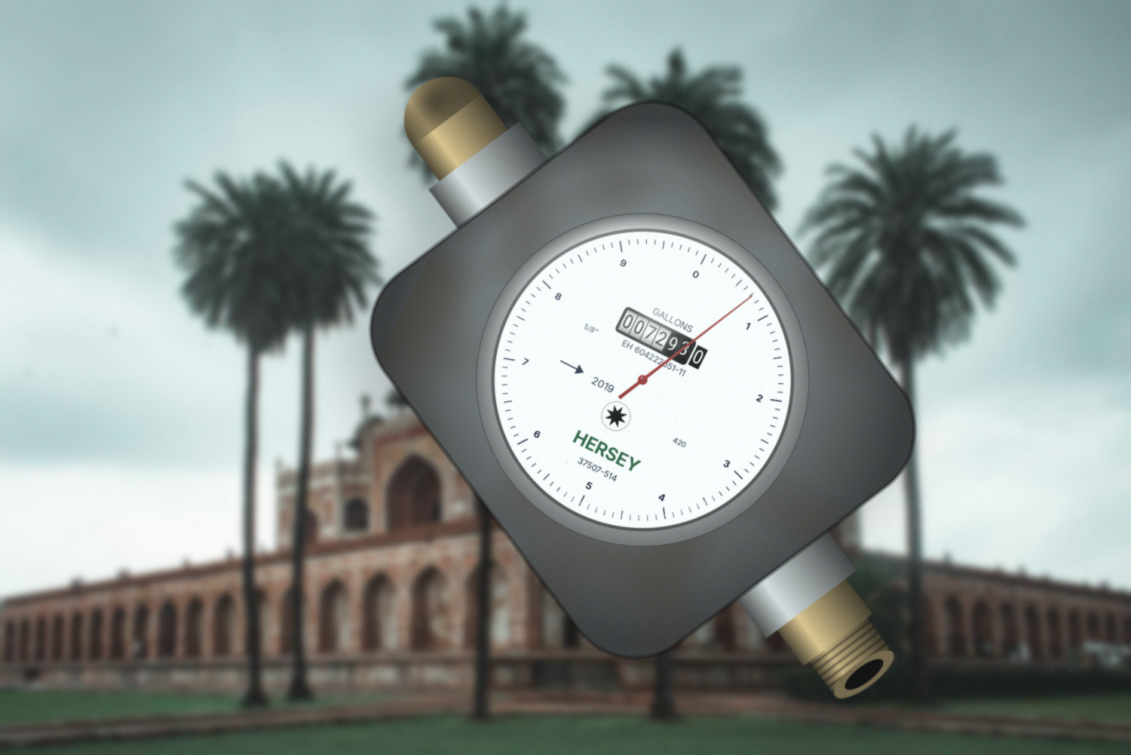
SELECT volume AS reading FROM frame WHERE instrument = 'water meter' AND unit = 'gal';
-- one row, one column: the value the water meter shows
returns 72930.7 gal
